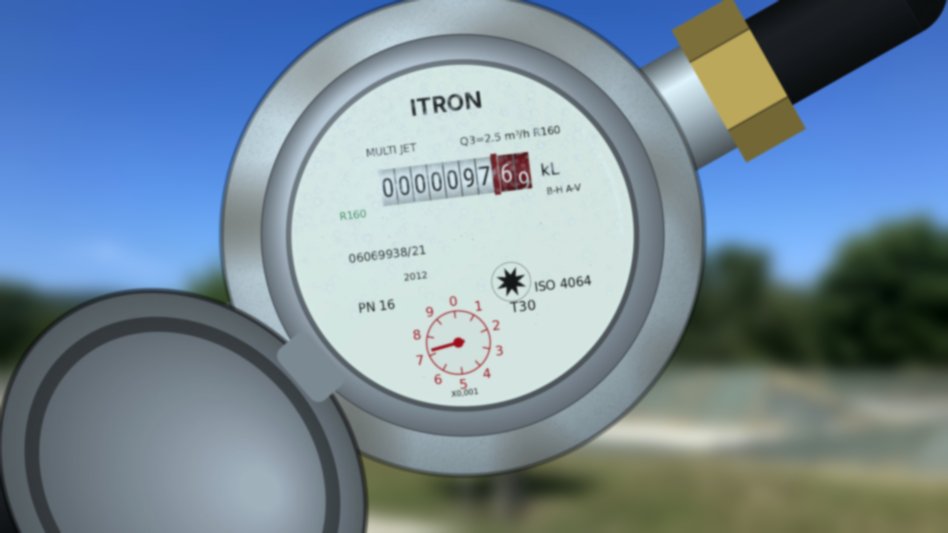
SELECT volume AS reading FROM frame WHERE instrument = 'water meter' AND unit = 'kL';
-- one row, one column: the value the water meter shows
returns 97.687 kL
